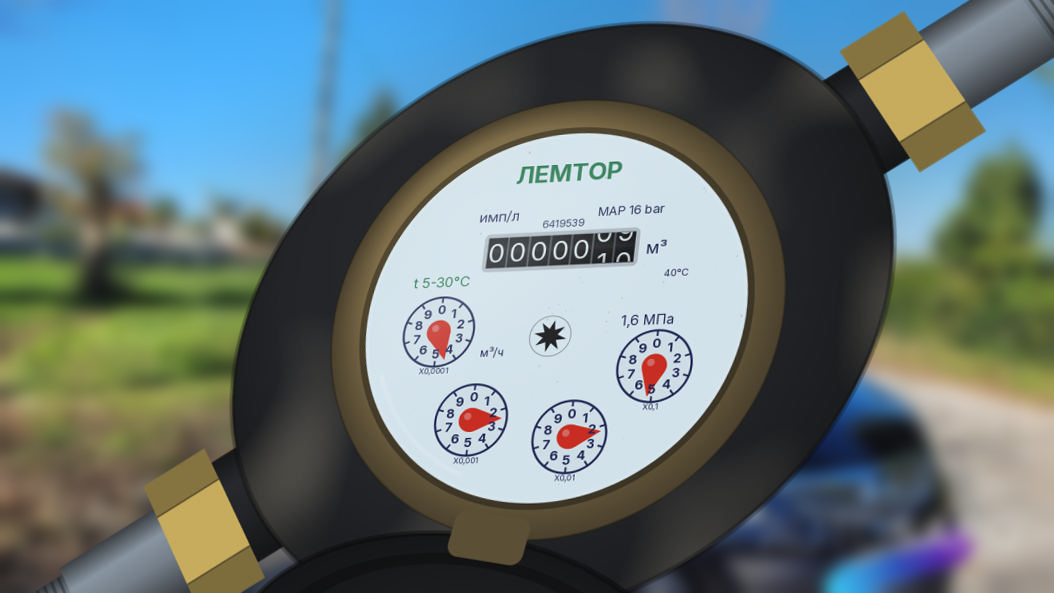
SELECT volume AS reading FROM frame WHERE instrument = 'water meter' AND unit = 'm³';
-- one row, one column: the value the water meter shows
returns 9.5224 m³
